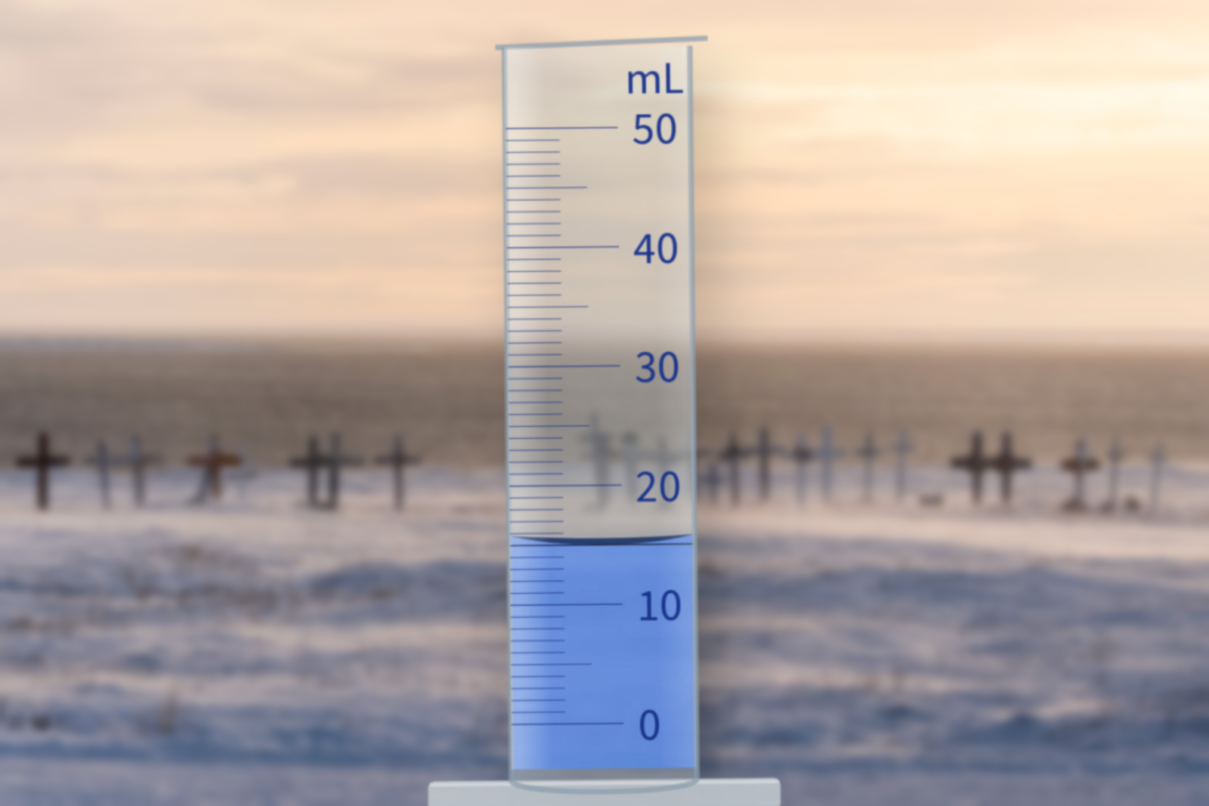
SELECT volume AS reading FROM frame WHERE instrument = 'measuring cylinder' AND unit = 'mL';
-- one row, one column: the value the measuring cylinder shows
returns 15 mL
